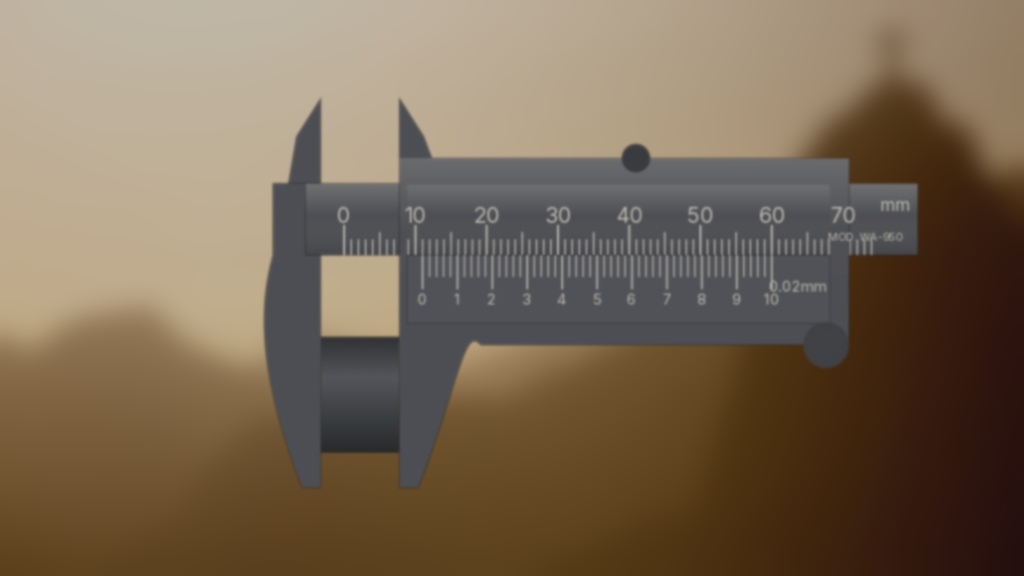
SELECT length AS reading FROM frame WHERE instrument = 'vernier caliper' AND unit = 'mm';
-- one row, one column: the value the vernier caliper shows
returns 11.0 mm
